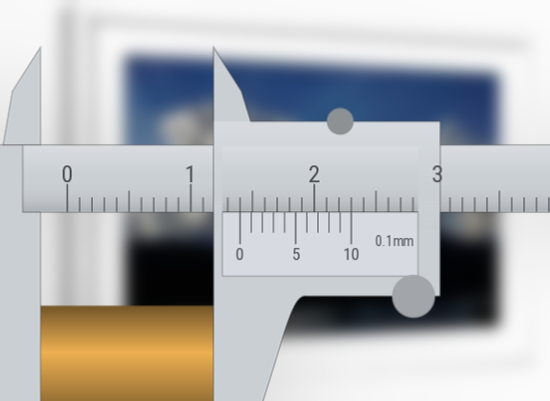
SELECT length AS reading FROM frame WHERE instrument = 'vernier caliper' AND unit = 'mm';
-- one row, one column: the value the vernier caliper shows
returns 14.0 mm
